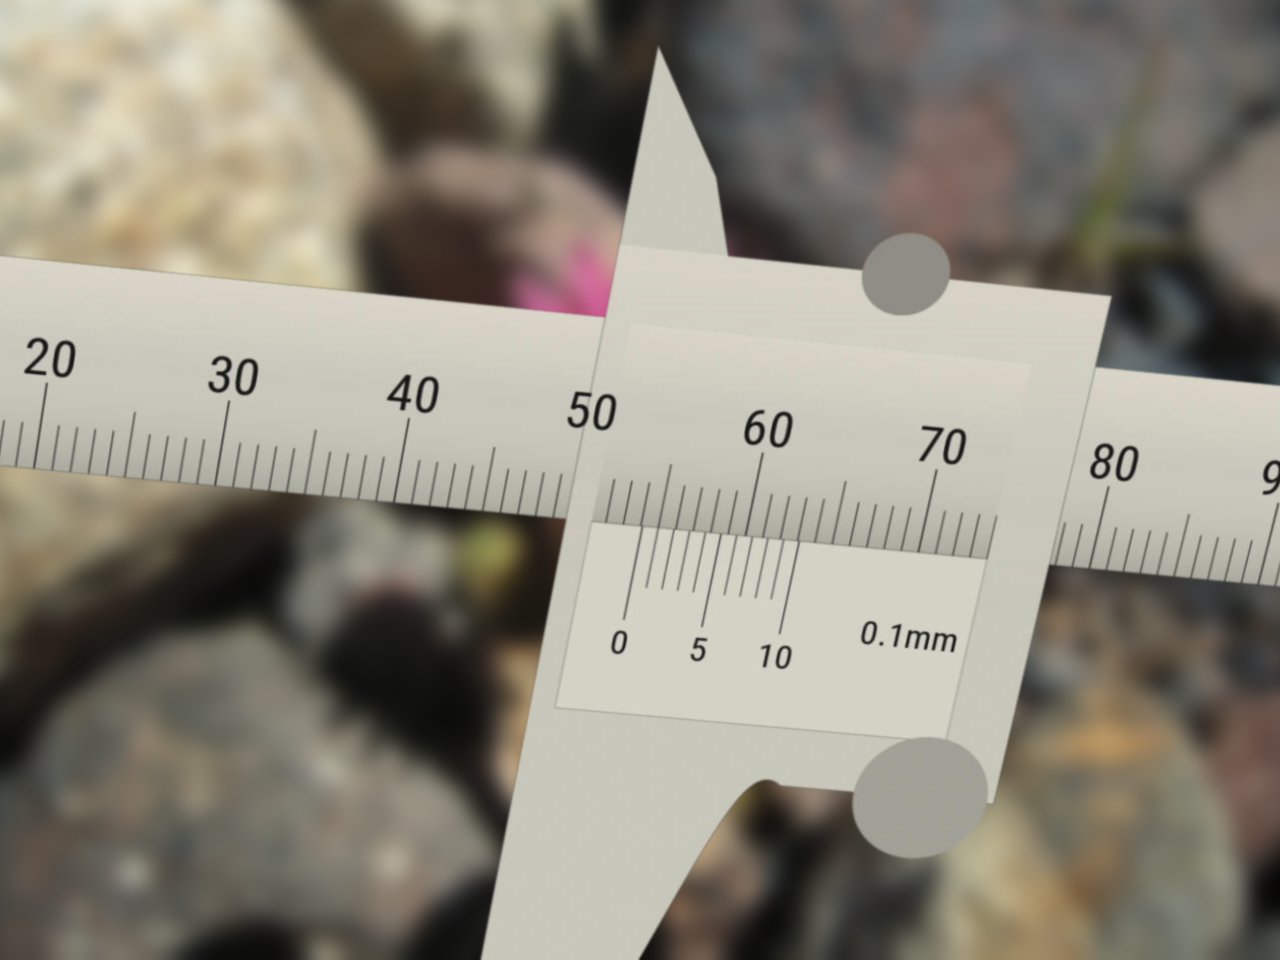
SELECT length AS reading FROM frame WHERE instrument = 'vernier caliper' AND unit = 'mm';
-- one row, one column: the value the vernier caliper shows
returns 54.1 mm
